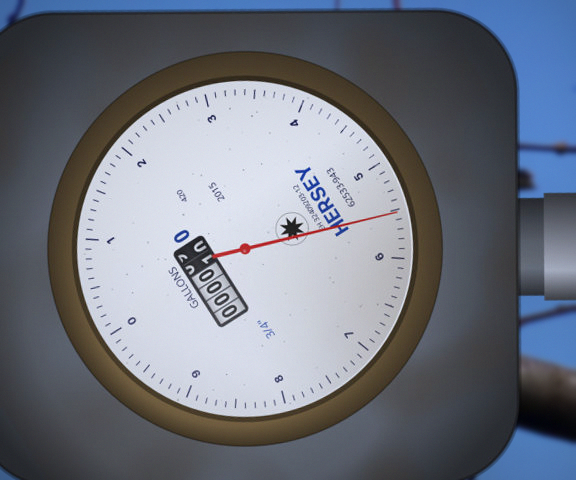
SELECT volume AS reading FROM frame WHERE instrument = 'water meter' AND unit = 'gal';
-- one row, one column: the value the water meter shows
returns 95.5 gal
